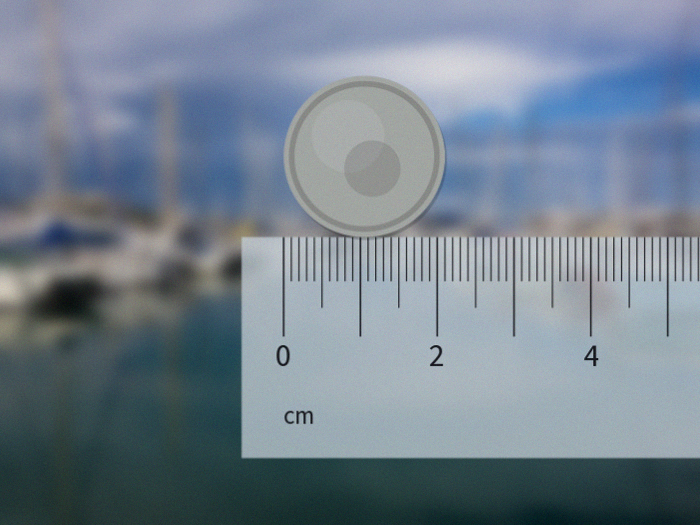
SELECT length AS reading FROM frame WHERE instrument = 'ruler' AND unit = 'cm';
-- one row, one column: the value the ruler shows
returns 2.1 cm
